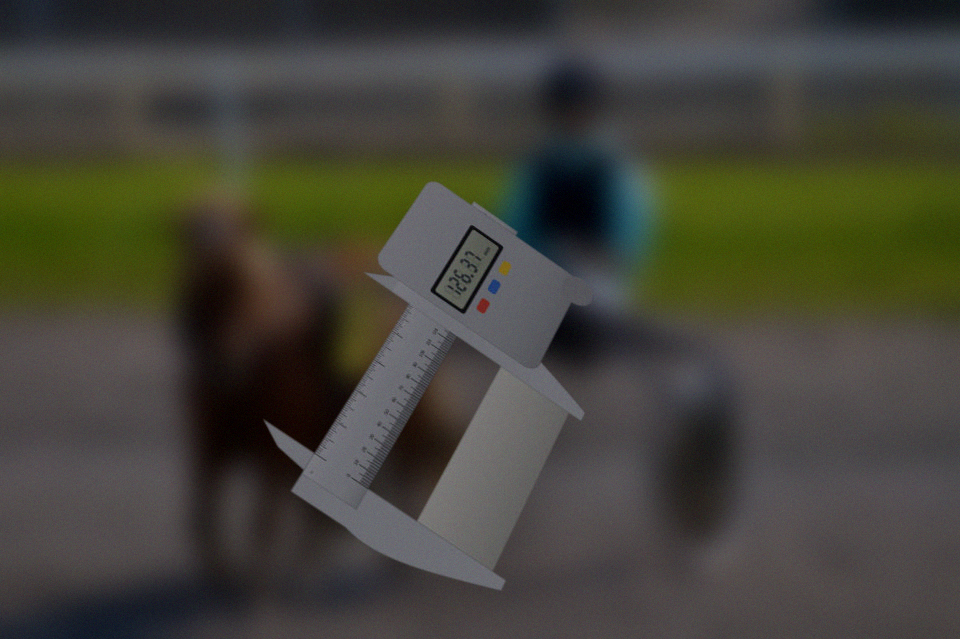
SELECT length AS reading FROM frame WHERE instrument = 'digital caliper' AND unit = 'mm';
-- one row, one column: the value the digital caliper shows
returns 126.37 mm
